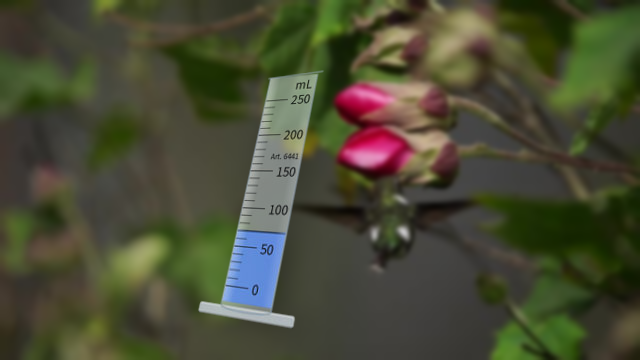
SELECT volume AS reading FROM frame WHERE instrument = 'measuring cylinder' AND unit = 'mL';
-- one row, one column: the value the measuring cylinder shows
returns 70 mL
